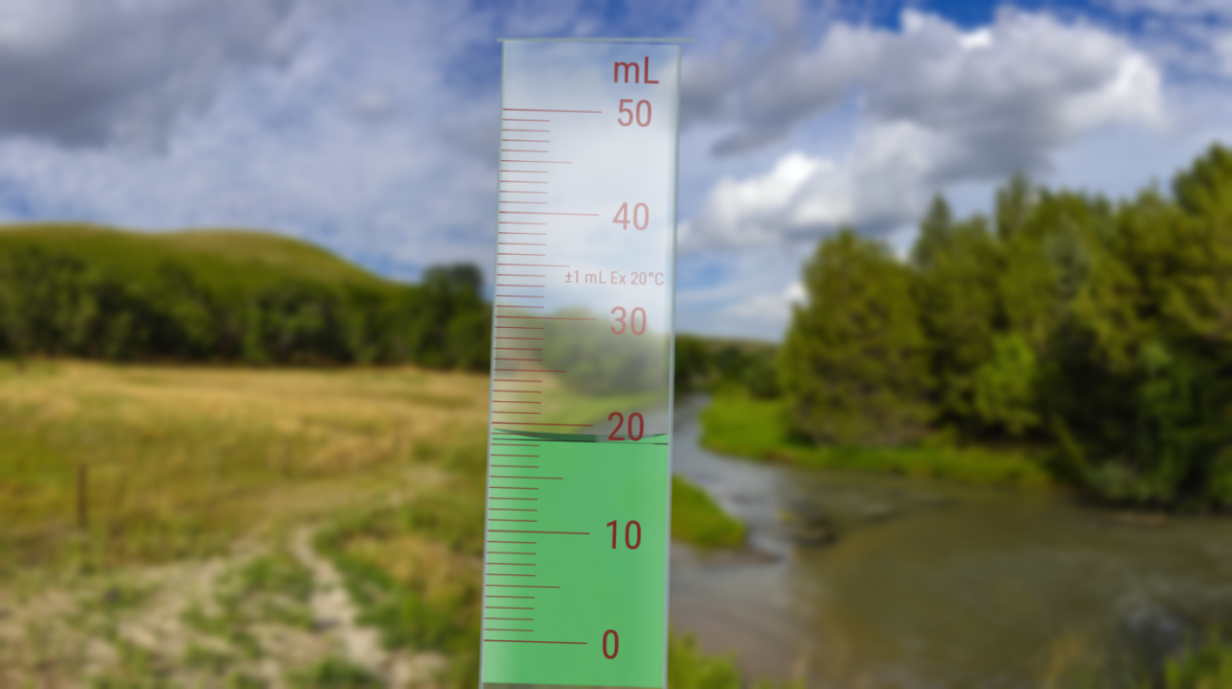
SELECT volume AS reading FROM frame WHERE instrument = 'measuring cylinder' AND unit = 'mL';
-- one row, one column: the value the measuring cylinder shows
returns 18.5 mL
